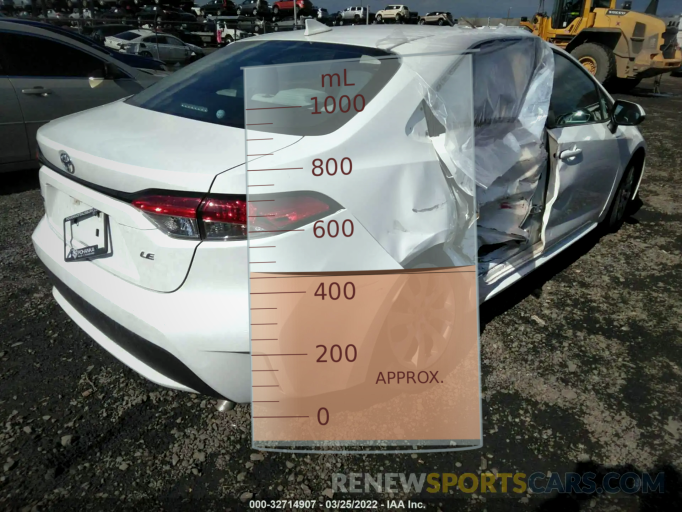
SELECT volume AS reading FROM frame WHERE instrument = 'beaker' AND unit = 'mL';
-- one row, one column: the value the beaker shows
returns 450 mL
